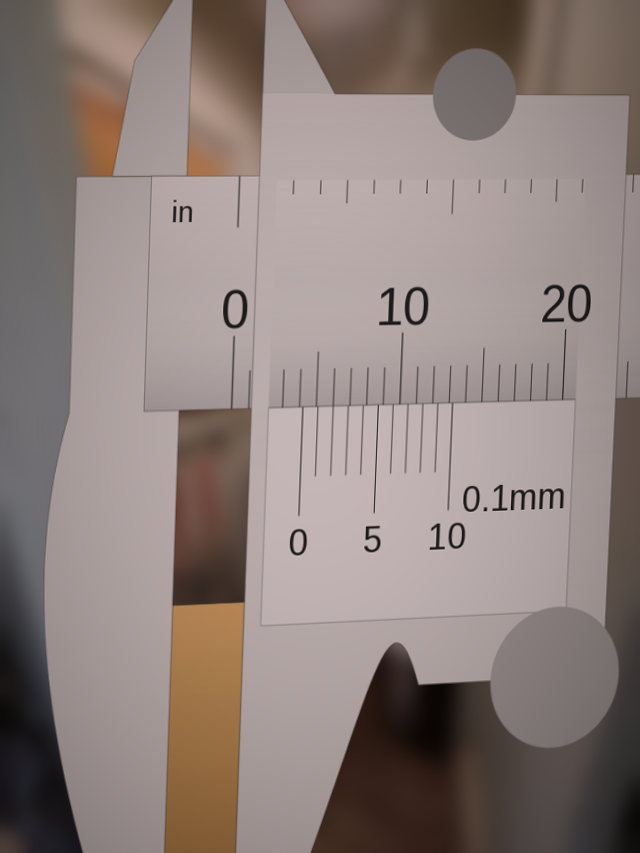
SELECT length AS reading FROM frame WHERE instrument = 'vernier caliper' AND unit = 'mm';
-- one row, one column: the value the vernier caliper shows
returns 4.2 mm
